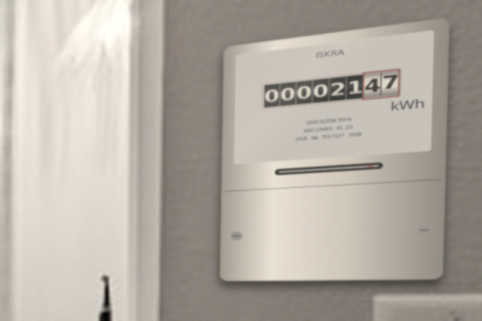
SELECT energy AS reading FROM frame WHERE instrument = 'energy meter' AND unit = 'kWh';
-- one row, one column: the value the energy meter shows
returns 21.47 kWh
